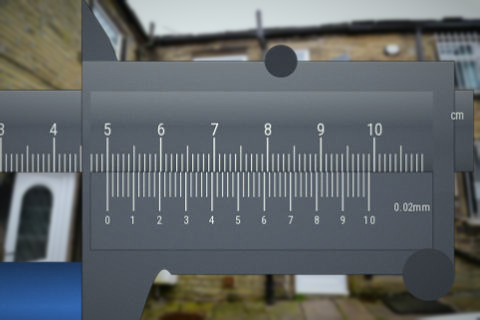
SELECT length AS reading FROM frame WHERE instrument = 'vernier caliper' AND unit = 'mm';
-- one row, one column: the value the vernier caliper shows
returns 50.0 mm
